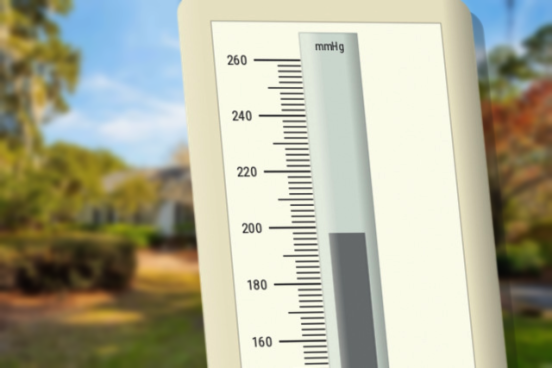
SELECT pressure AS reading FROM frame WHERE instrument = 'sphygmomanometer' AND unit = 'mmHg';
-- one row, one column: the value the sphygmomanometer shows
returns 198 mmHg
